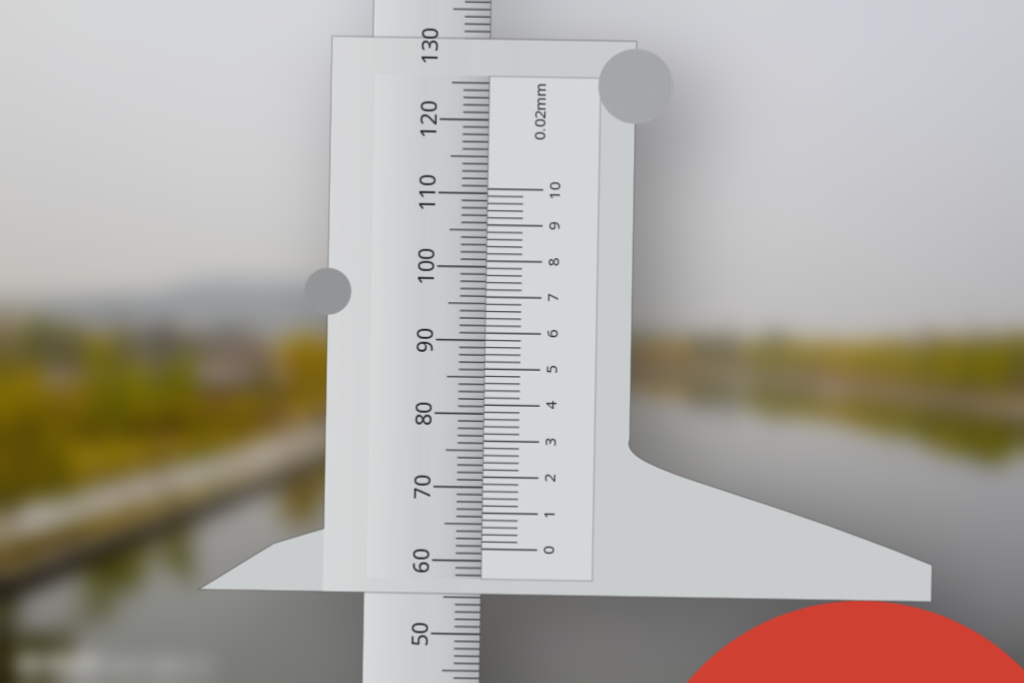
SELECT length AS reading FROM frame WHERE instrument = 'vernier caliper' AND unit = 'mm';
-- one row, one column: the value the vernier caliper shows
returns 61.6 mm
